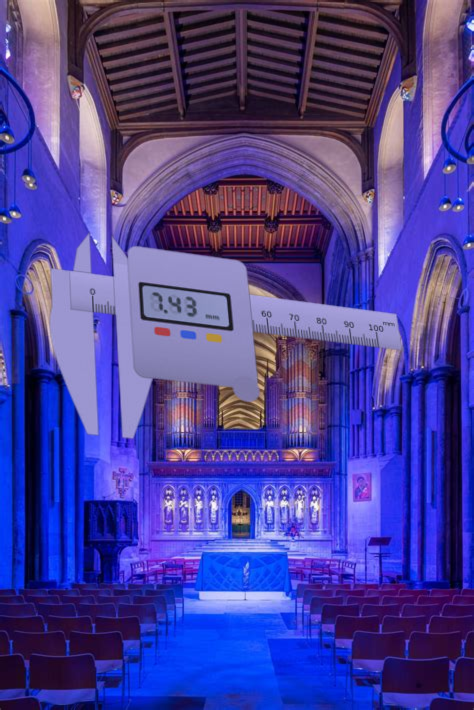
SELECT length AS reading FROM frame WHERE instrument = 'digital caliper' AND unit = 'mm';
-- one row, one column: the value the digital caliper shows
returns 7.43 mm
